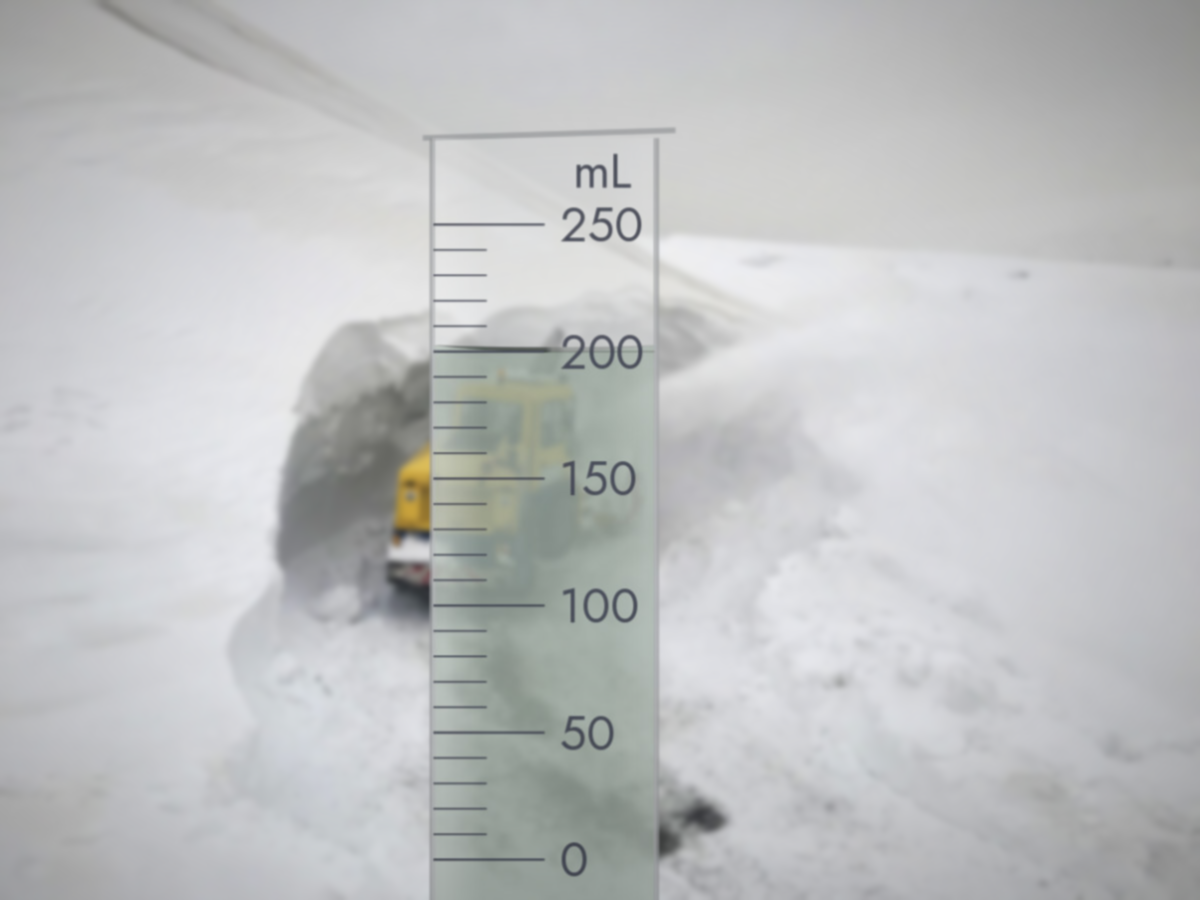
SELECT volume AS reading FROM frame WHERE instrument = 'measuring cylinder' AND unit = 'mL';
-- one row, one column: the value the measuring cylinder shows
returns 200 mL
